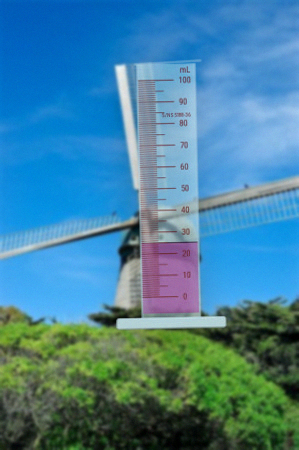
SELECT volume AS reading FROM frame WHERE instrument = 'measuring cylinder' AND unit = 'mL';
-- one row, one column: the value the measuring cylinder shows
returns 25 mL
